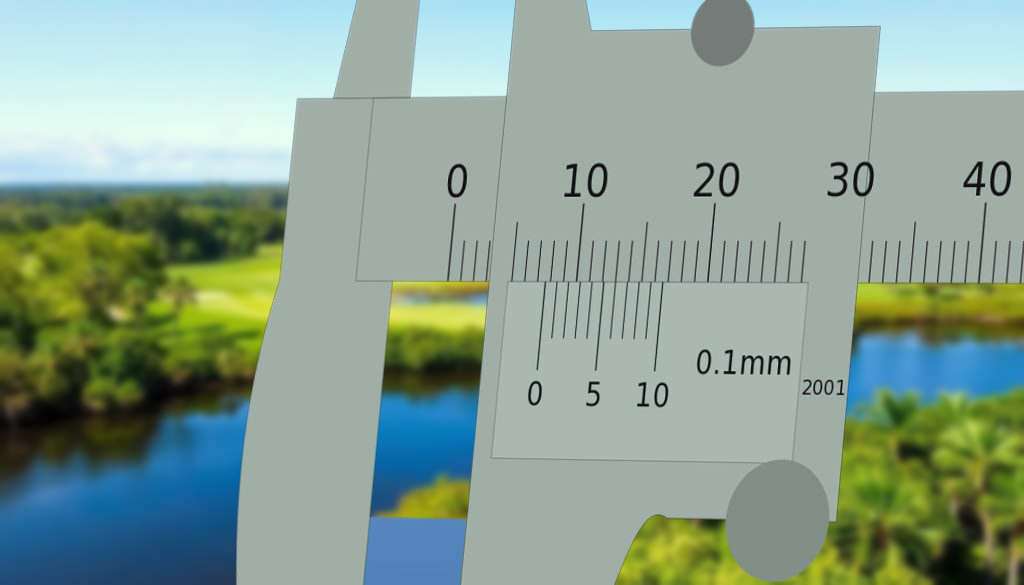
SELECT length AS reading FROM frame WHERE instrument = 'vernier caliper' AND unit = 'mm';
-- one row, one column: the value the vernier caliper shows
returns 7.6 mm
